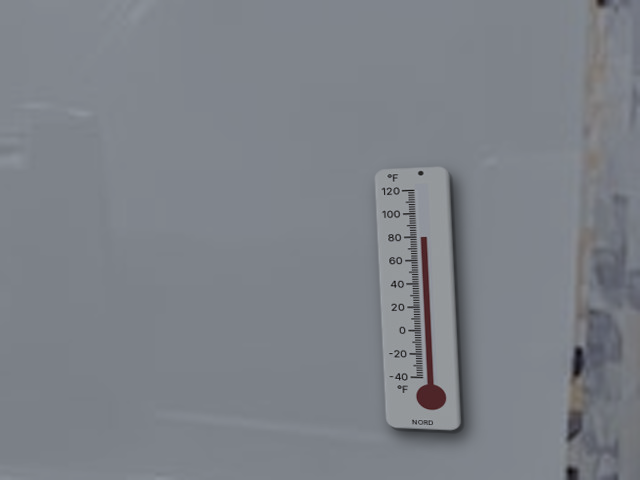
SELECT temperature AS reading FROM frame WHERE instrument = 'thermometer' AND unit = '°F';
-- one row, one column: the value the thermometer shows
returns 80 °F
